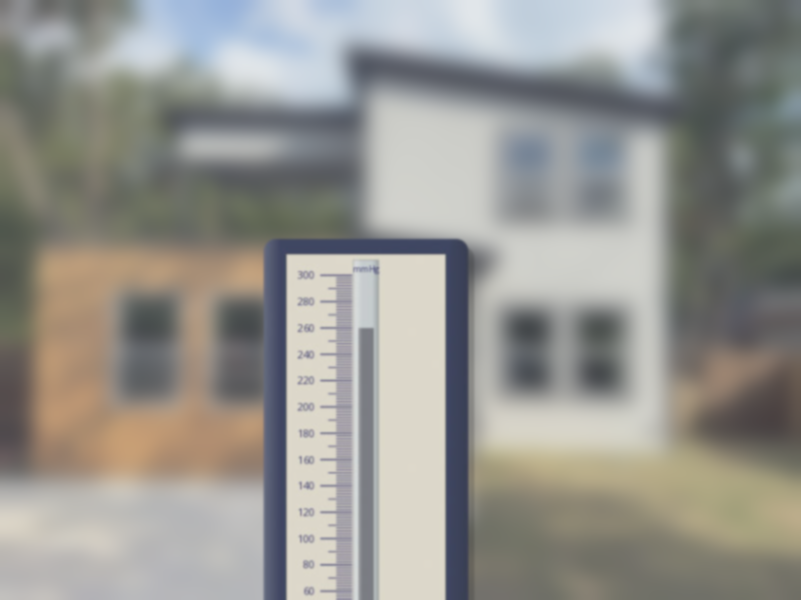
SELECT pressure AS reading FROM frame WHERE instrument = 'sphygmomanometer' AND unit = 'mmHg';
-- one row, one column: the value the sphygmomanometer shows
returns 260 mmHg
